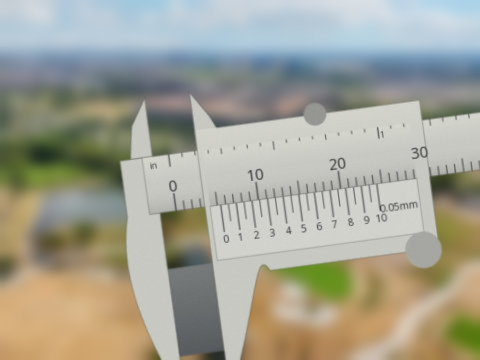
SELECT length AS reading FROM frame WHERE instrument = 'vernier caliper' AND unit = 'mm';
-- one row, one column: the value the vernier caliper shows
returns 5.4 mm
